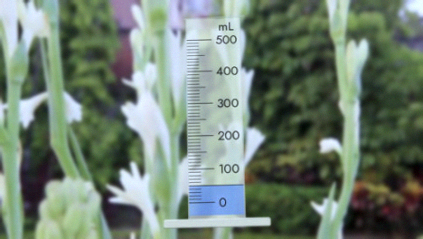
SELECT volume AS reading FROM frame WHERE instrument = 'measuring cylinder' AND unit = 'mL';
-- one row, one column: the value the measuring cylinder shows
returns 50 mL
